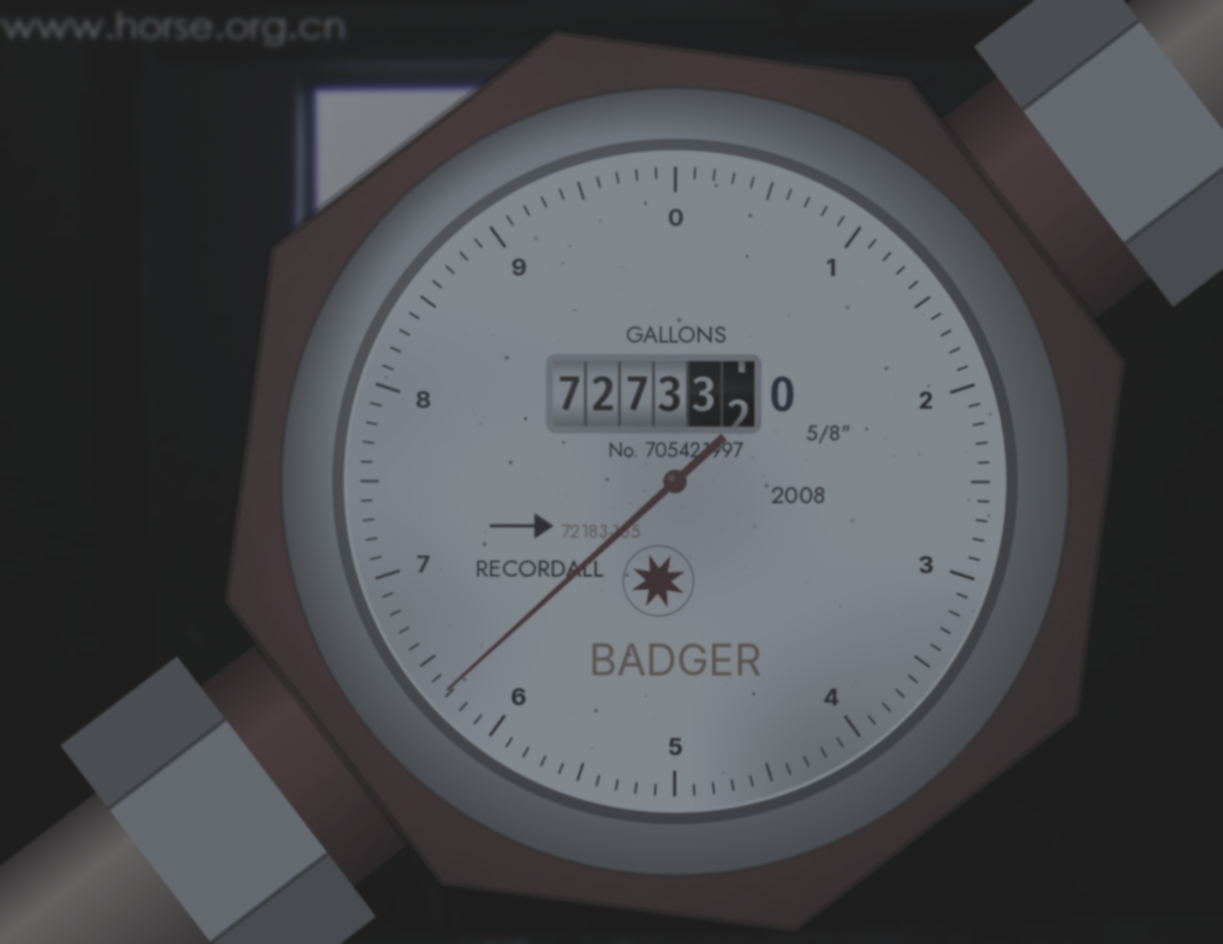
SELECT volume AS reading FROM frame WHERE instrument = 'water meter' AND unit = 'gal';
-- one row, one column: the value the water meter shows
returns 7273316.3 gal
